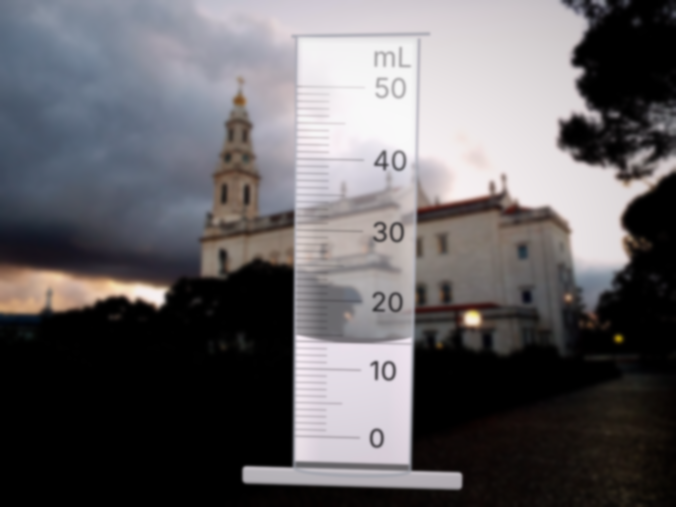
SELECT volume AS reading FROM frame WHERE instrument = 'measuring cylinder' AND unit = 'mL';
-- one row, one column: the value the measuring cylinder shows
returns 14 mL
